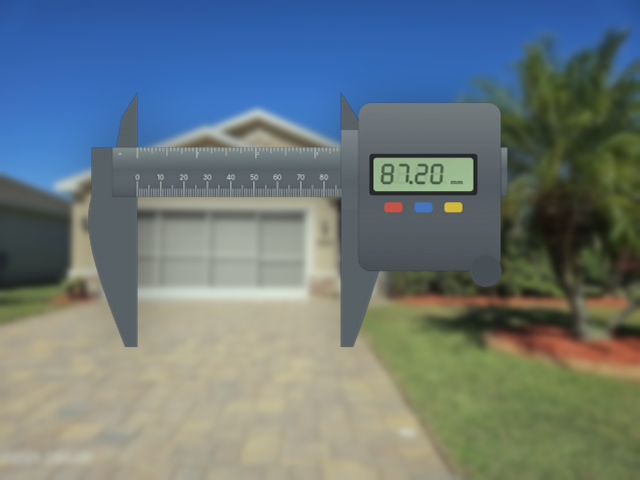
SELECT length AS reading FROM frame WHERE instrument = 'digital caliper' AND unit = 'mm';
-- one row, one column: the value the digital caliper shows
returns 87.20 mm
